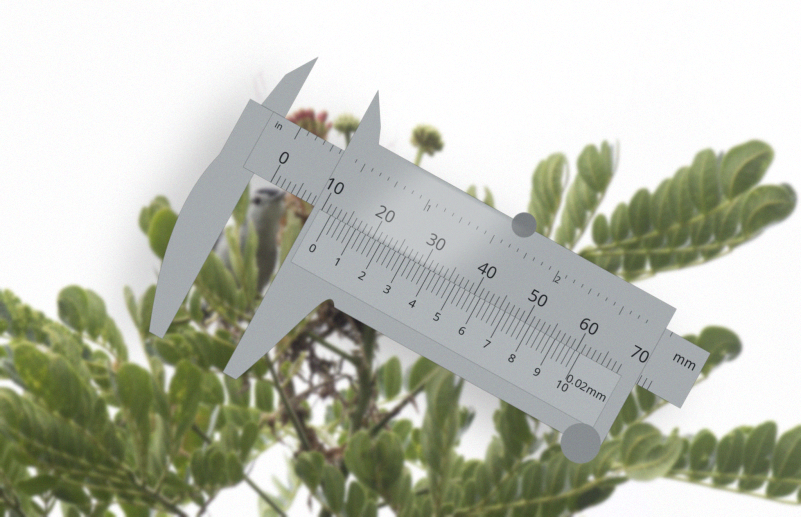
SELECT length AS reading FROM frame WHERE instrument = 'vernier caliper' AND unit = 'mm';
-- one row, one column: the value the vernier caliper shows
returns 11.8 mm
